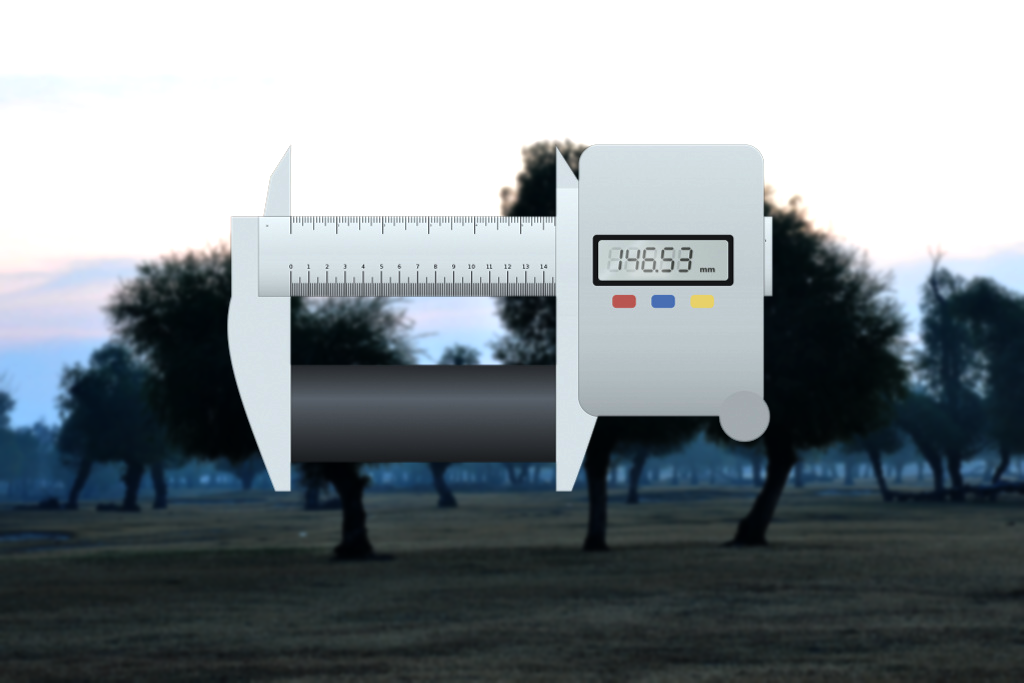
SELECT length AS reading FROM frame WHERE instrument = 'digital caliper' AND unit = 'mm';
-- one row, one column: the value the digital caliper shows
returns 146.53 mm
